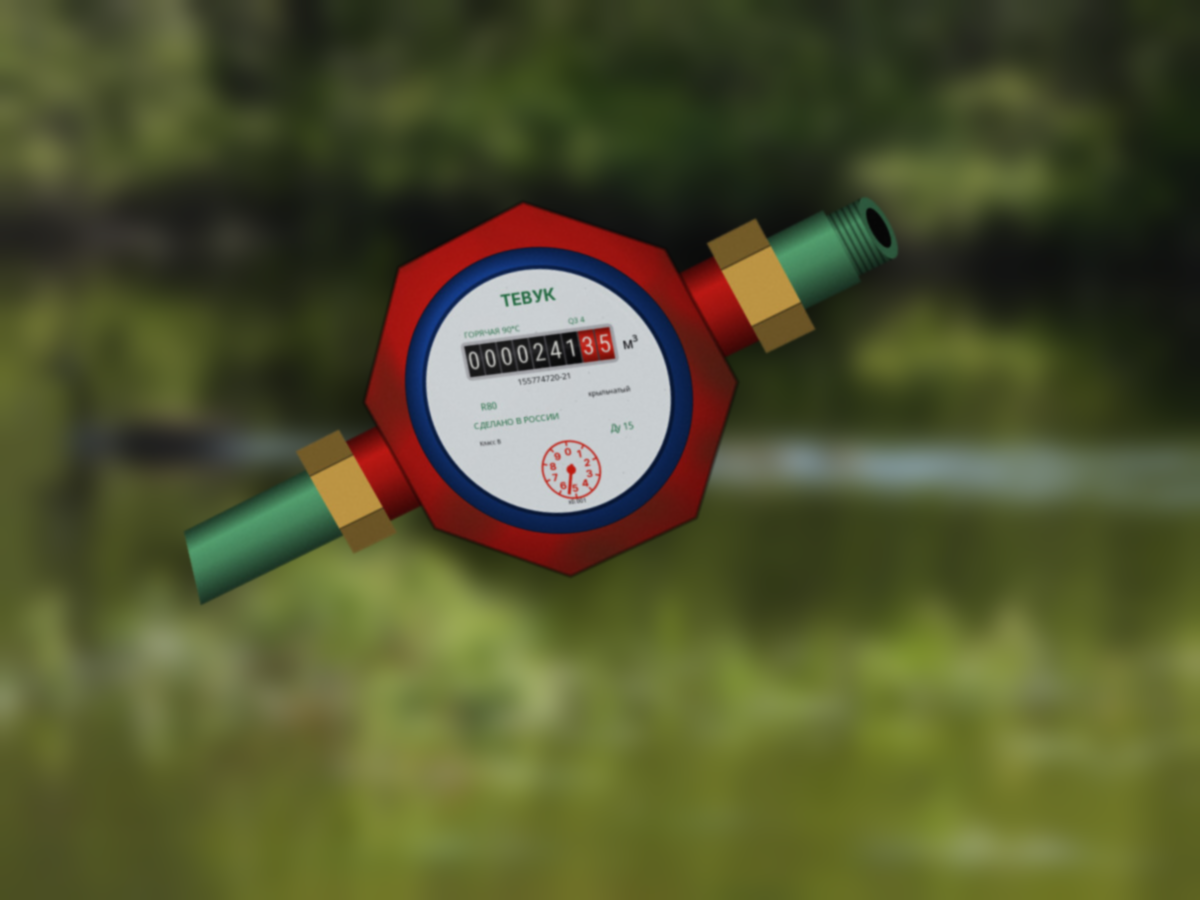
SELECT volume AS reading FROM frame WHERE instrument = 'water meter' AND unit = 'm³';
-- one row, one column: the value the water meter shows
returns 241.355 m³
